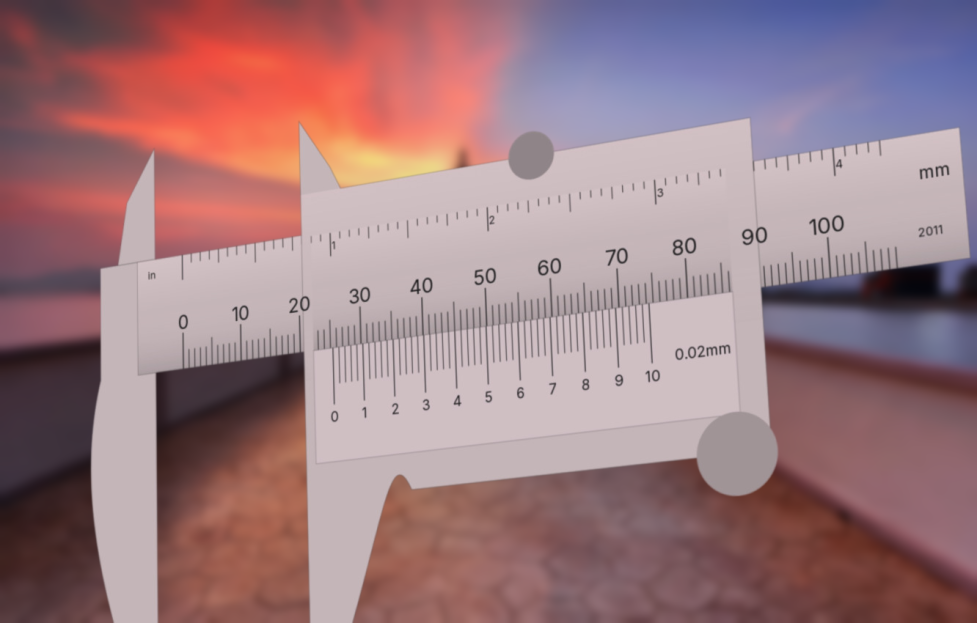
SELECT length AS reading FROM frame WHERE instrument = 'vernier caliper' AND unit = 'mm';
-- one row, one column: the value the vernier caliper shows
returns 25.4 mm
